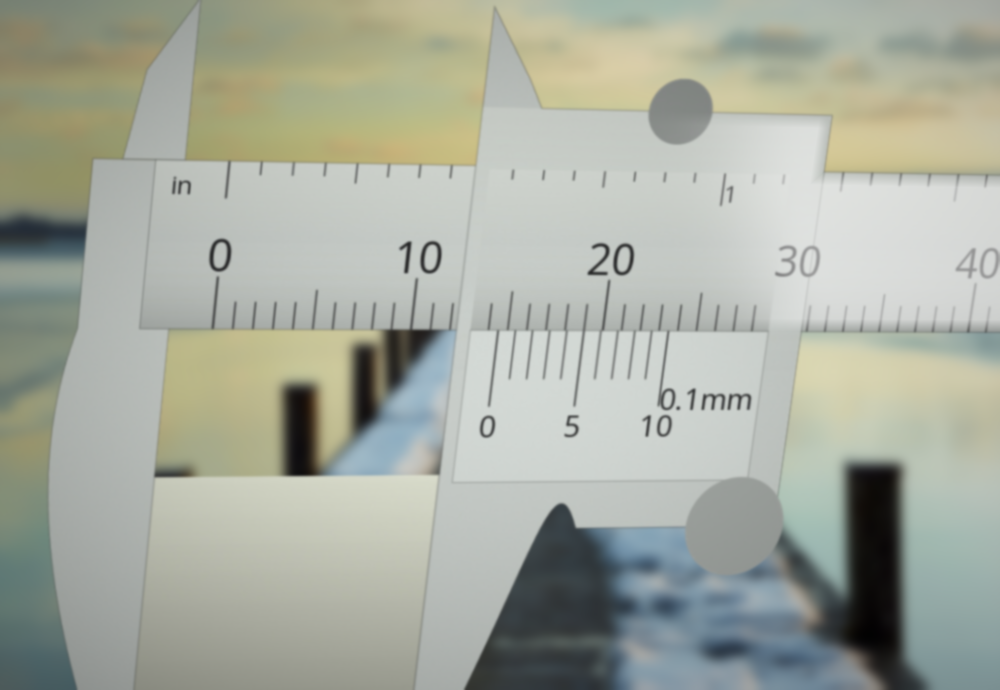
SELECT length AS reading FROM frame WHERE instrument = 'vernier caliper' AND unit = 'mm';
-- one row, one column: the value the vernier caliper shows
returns 14.5 mm
